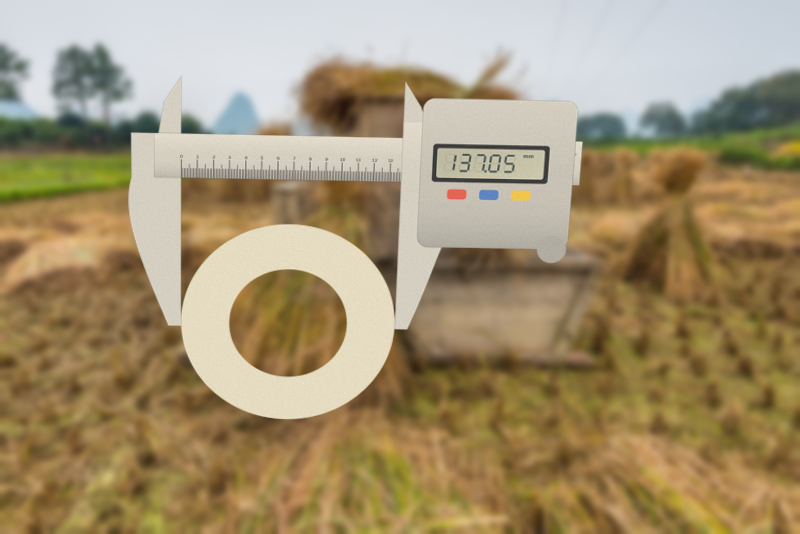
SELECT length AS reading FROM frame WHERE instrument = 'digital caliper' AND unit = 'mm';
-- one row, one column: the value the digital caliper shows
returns 137.05 mm
